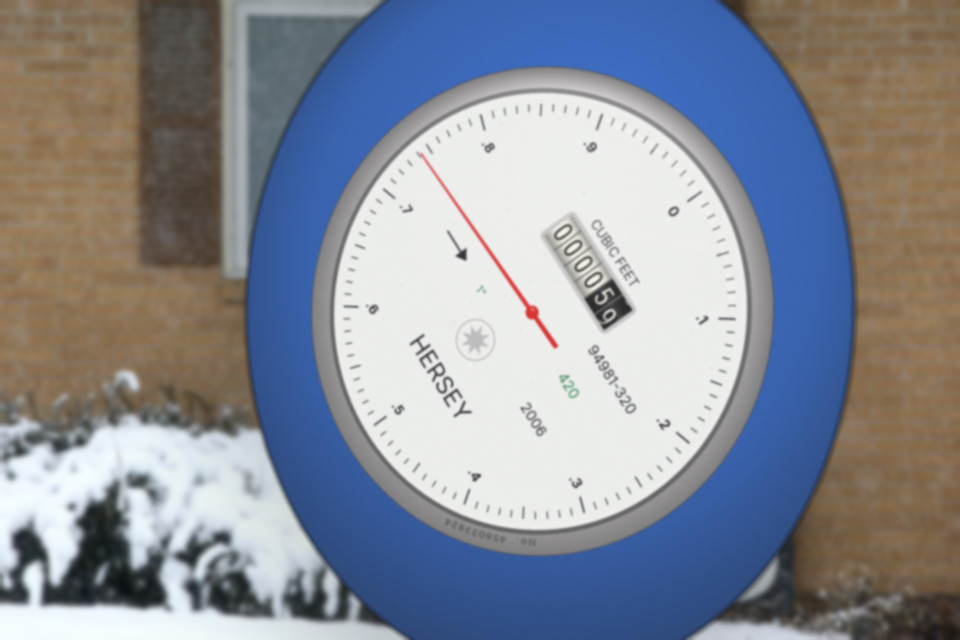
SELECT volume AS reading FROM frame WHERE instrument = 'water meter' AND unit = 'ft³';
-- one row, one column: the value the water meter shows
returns 58.74 ft³
